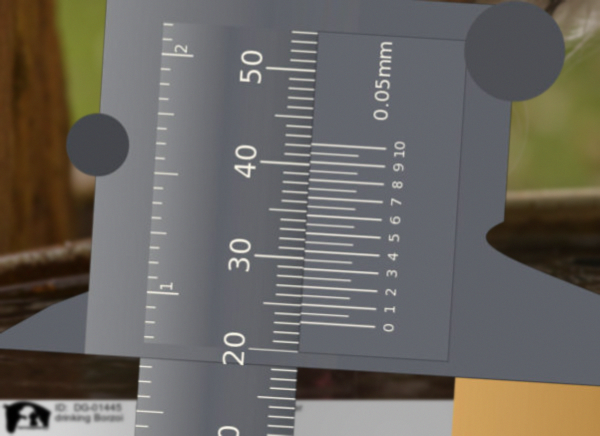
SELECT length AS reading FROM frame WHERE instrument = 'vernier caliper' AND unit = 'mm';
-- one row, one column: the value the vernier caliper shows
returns 23.2 mm
